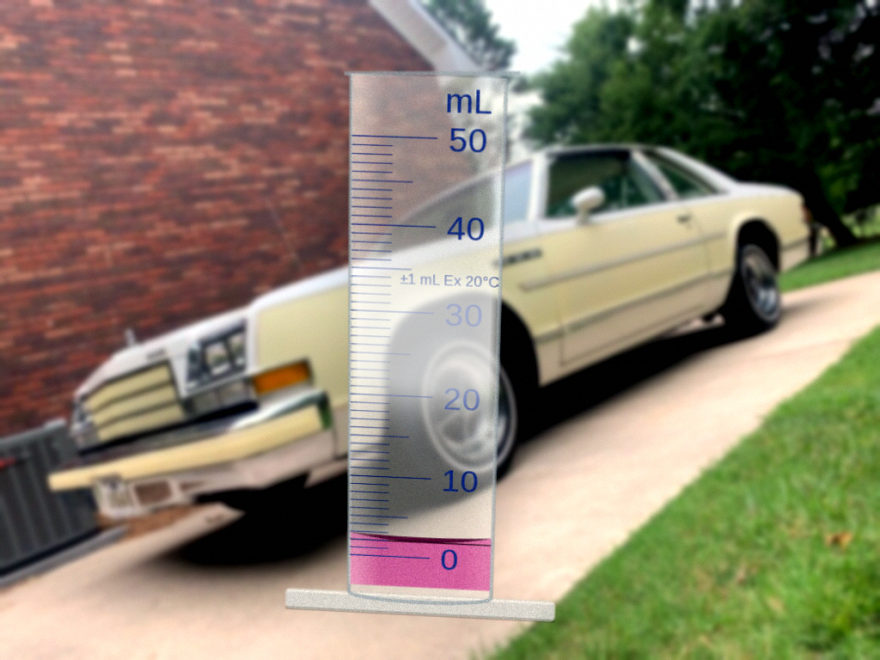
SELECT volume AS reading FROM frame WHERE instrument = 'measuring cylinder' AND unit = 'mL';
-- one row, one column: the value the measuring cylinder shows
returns 2 mL
